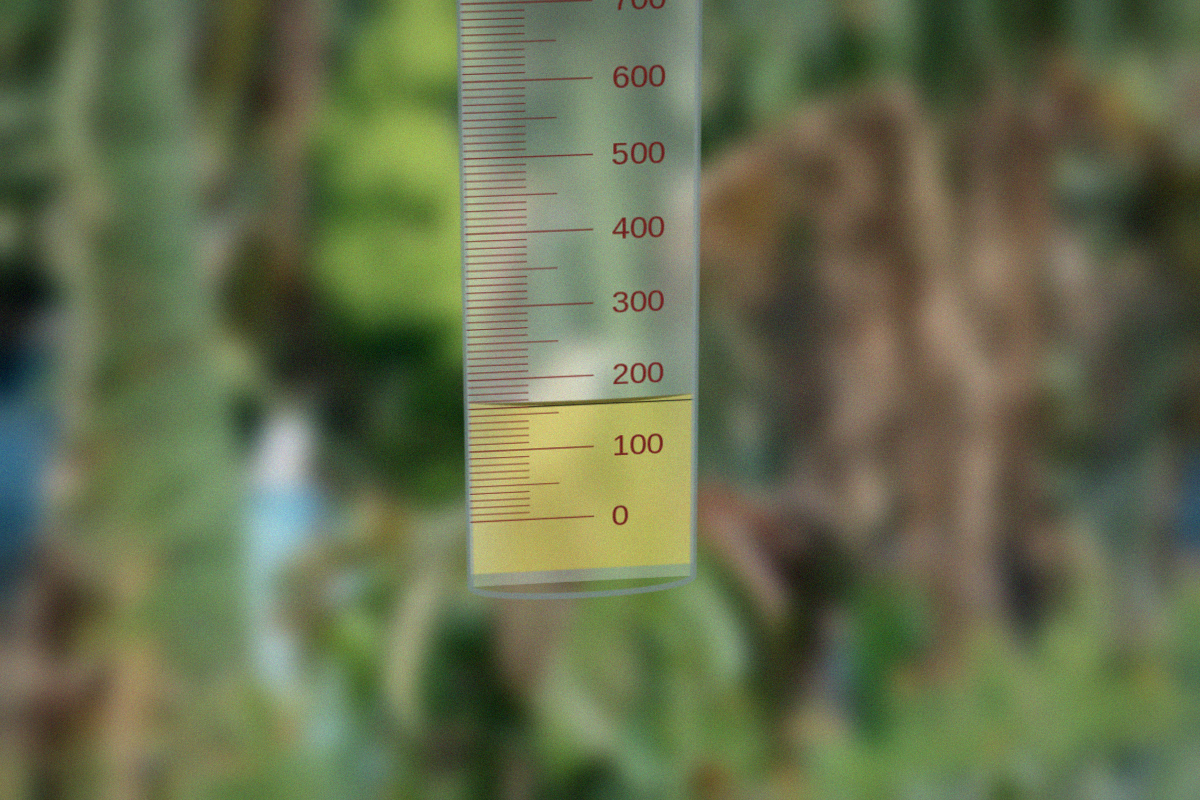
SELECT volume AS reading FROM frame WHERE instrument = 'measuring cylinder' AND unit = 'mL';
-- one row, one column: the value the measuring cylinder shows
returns 160 mL
